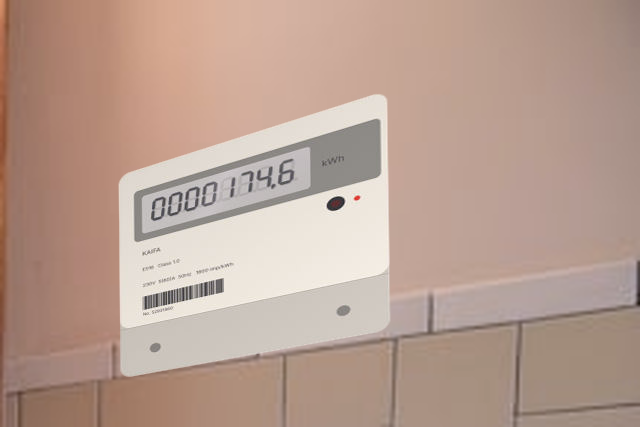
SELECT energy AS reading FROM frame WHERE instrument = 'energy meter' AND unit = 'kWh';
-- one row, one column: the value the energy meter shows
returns 174.6 kWh
